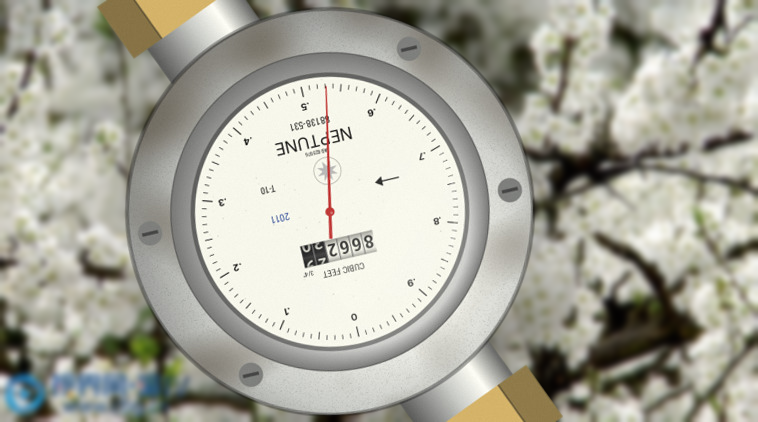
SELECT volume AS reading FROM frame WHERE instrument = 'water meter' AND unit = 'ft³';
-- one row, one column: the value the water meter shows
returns 866229.53 ft³
